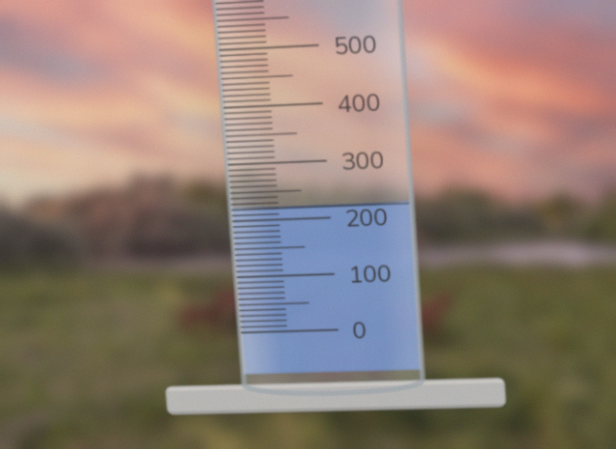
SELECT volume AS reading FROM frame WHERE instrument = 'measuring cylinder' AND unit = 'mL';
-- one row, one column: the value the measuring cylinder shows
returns 220 mL
